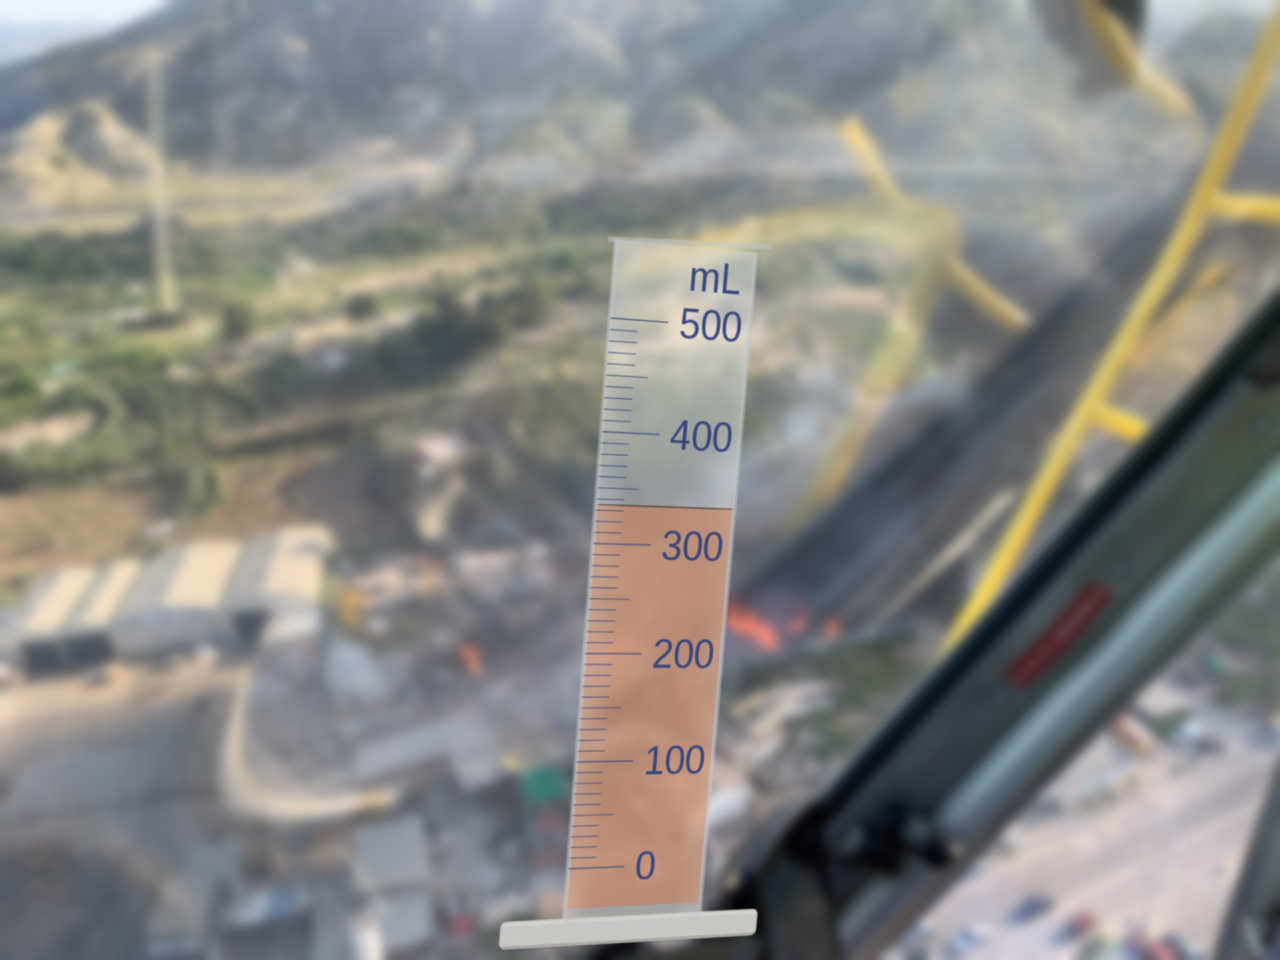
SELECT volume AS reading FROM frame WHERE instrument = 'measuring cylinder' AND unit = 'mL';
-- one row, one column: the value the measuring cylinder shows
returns 335 mL
